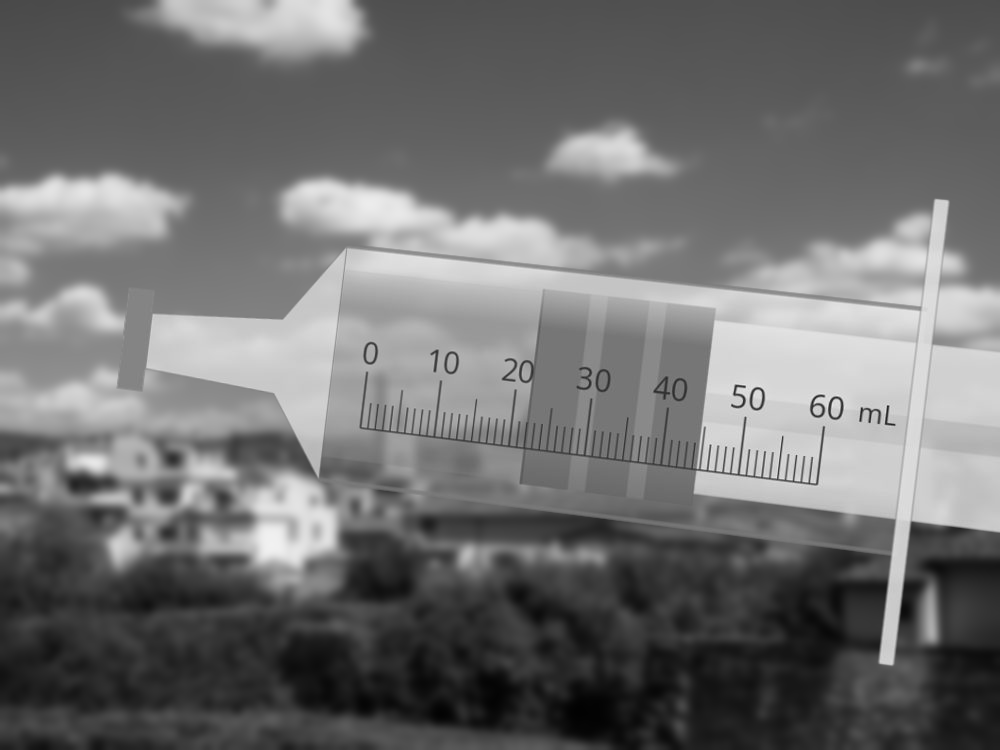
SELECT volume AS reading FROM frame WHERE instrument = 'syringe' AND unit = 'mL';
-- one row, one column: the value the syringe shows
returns 22 mL
